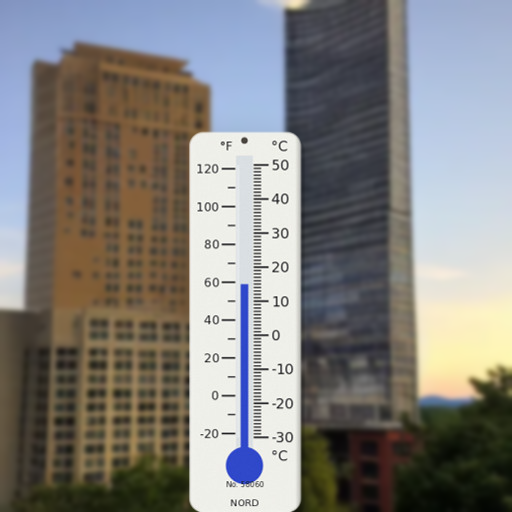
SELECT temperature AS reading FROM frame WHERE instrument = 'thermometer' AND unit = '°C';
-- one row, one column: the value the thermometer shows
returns 15 °C
